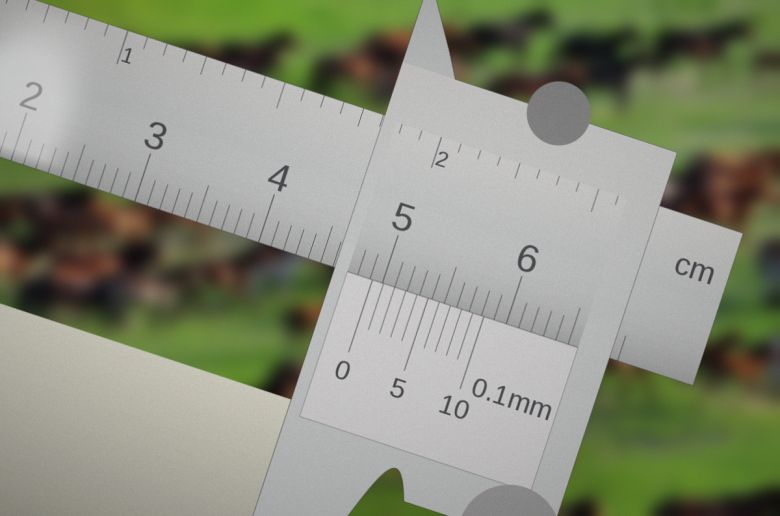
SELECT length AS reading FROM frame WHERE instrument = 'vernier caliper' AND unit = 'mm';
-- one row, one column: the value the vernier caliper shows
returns 49.2 mm
